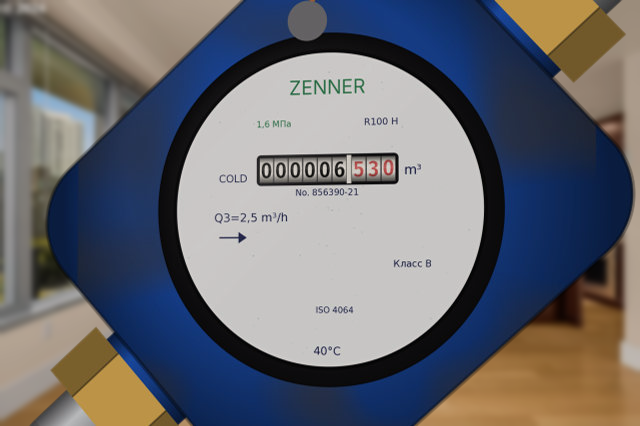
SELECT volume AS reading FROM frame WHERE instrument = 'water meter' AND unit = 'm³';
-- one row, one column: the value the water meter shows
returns 6.530 m³
